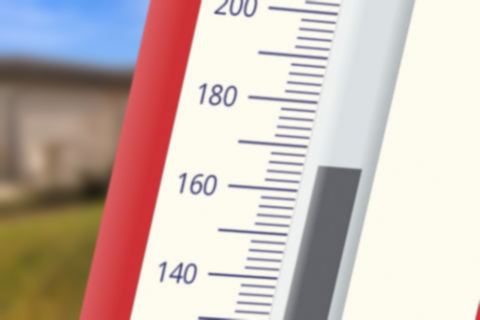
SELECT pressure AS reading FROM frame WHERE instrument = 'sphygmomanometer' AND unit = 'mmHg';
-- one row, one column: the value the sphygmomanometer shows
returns 166 mmHg
